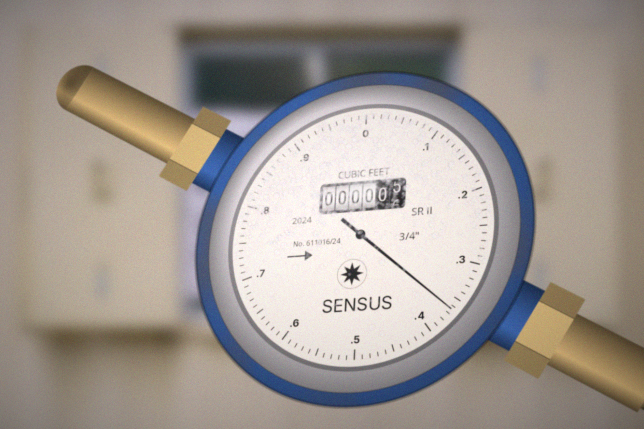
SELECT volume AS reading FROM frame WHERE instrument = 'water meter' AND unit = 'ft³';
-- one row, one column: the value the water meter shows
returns 5.36 ft³
